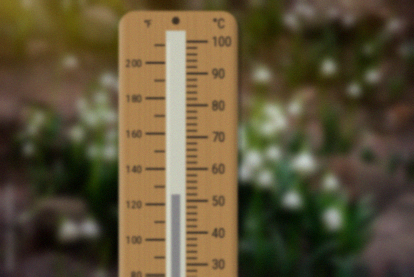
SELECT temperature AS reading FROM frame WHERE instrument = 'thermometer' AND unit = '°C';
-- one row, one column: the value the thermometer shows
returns 52 °C
